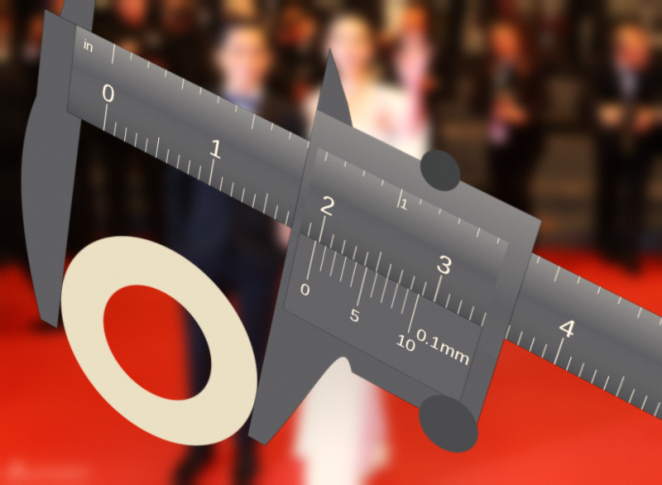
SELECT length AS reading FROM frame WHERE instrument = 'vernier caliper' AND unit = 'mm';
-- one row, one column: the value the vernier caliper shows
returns 19.7 mm
